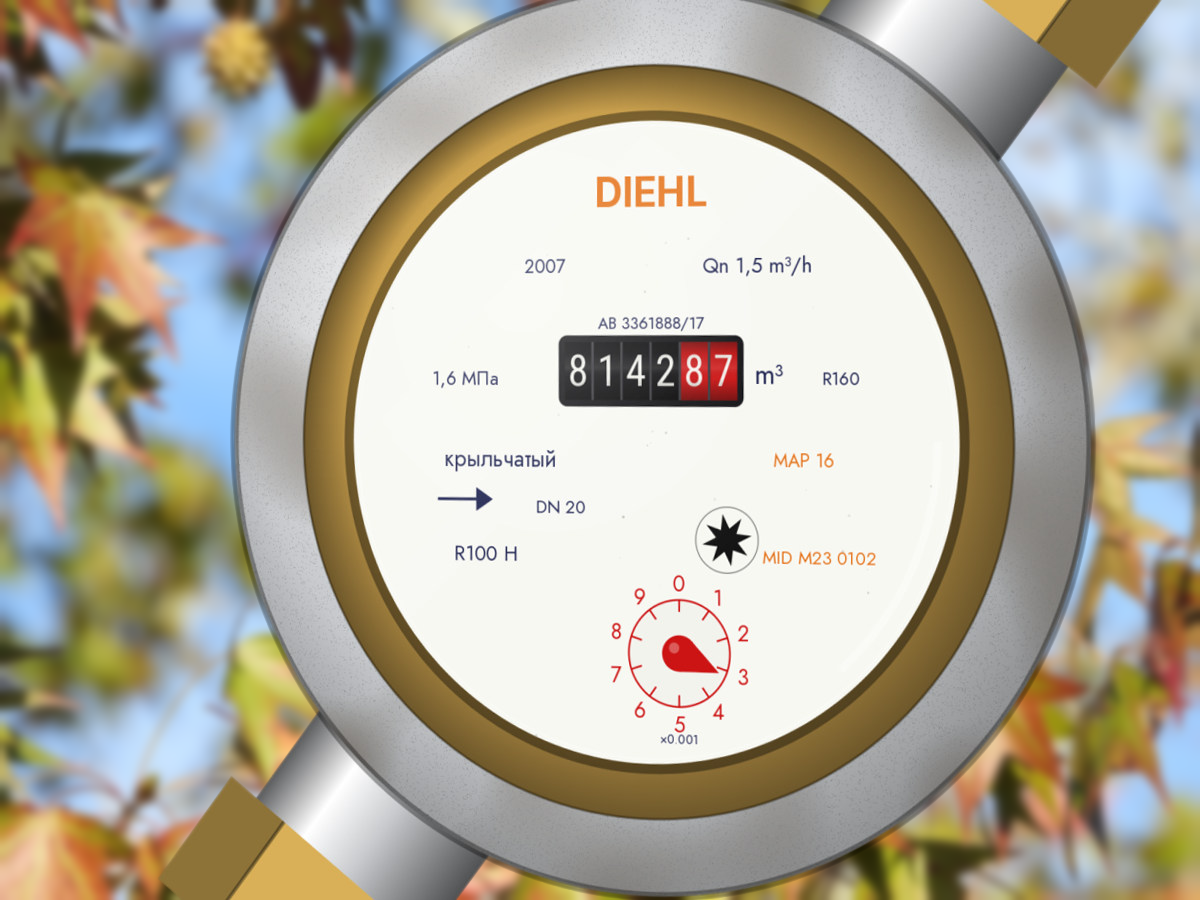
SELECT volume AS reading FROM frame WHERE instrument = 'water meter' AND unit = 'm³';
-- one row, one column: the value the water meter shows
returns 8142.873 m³
